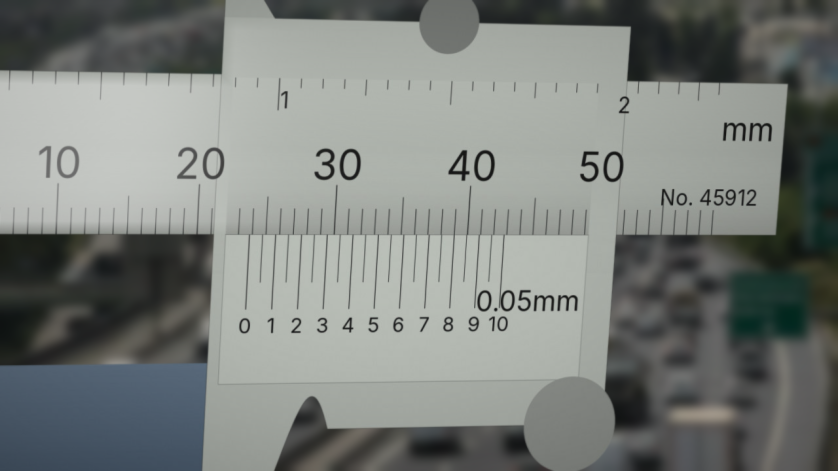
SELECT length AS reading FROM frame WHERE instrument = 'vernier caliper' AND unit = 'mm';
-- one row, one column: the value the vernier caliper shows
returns 23.8 mm
